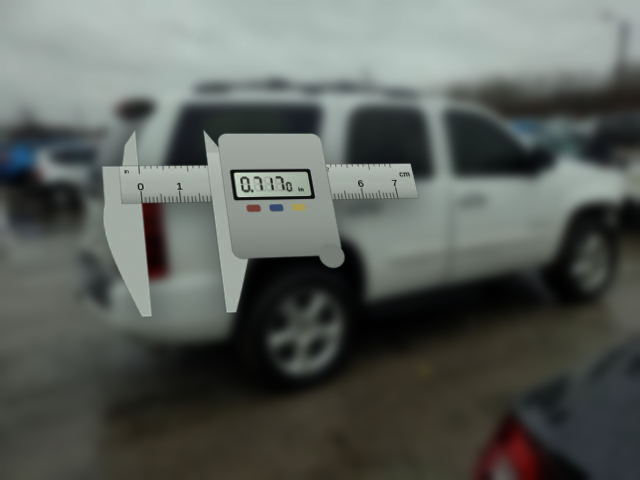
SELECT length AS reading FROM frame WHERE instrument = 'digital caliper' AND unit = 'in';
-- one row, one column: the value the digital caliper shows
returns 0.7170 in
